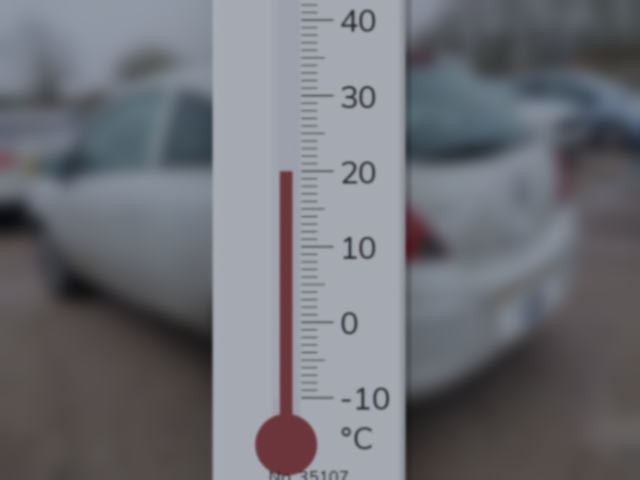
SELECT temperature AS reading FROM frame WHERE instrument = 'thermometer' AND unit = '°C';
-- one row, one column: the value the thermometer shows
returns 20 °C
